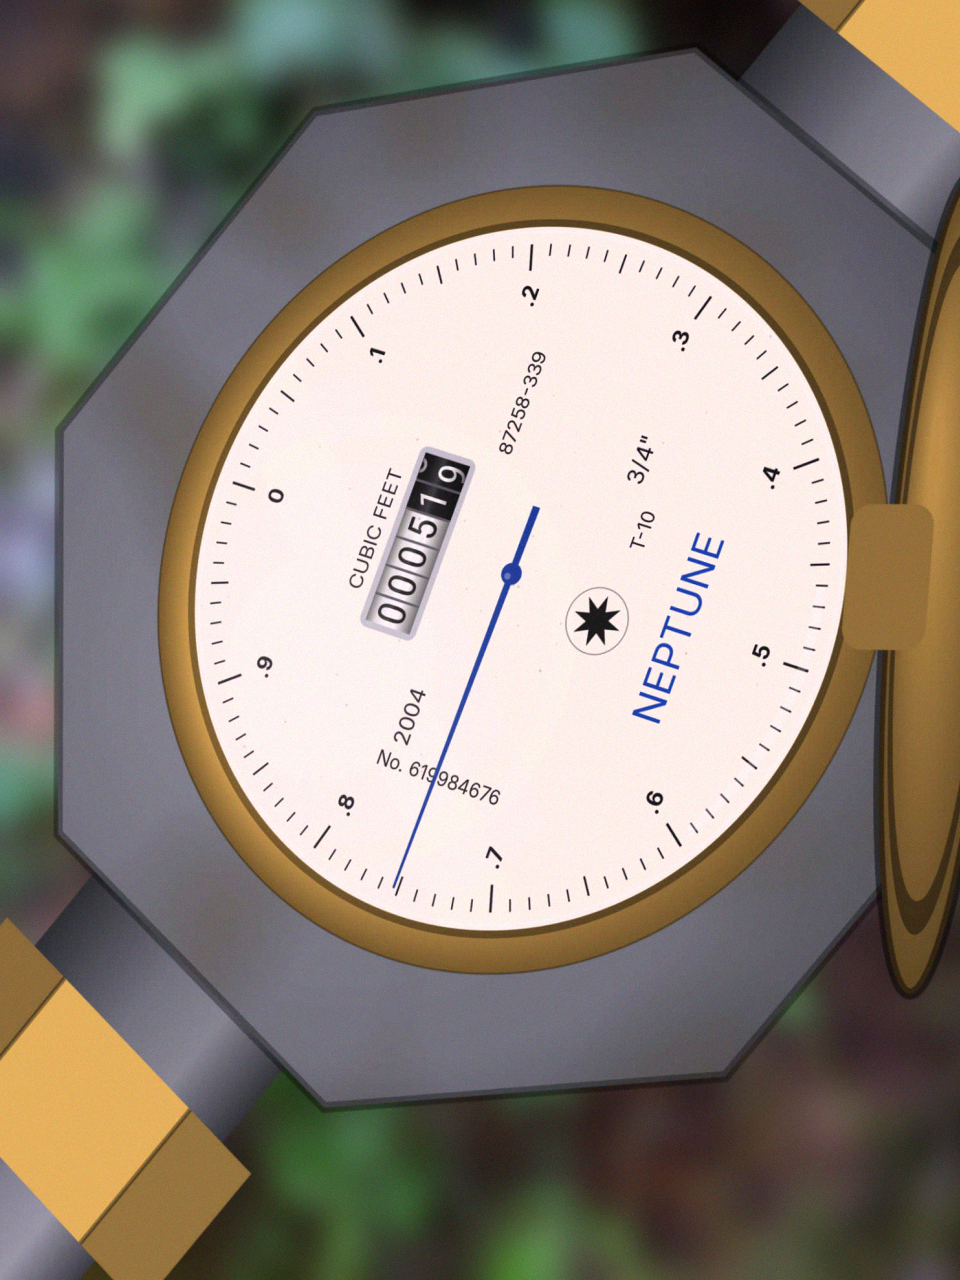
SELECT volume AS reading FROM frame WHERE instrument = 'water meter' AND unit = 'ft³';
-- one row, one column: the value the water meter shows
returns 518.75 ft³
